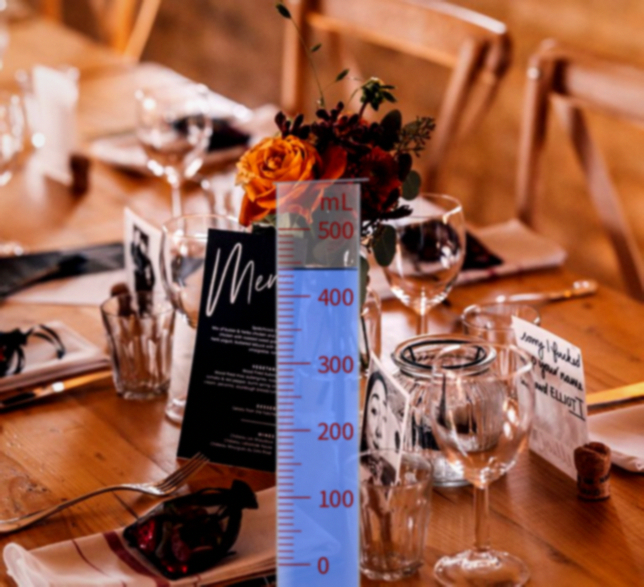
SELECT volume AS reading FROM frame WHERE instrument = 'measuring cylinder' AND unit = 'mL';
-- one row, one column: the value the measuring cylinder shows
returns 440 mL
